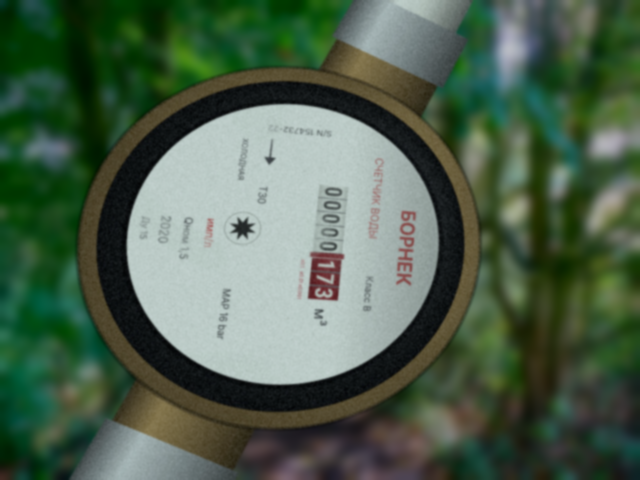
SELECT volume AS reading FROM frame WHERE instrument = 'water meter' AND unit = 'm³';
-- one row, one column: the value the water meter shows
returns 0.173 m³
